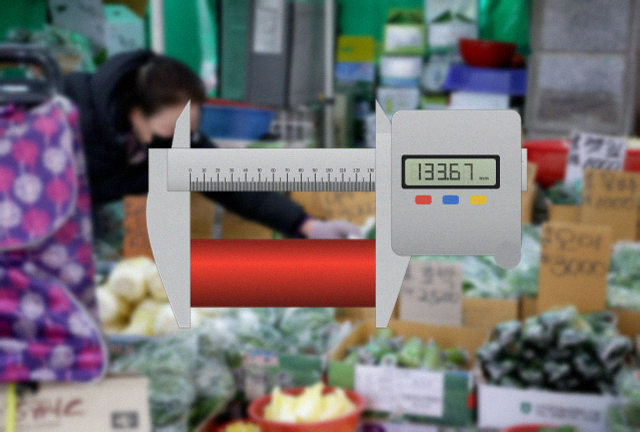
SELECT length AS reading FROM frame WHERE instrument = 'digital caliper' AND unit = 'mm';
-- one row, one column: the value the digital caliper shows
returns 133.67 mm
